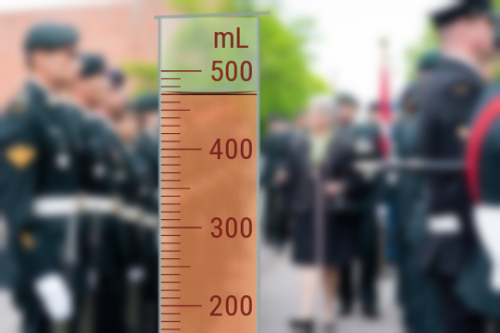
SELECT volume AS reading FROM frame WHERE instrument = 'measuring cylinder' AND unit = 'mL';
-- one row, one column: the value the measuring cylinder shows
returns 470 mL
